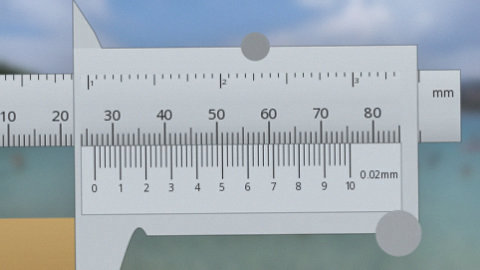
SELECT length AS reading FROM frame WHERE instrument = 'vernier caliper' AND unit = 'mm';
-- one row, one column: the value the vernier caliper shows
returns 26.5 mm
